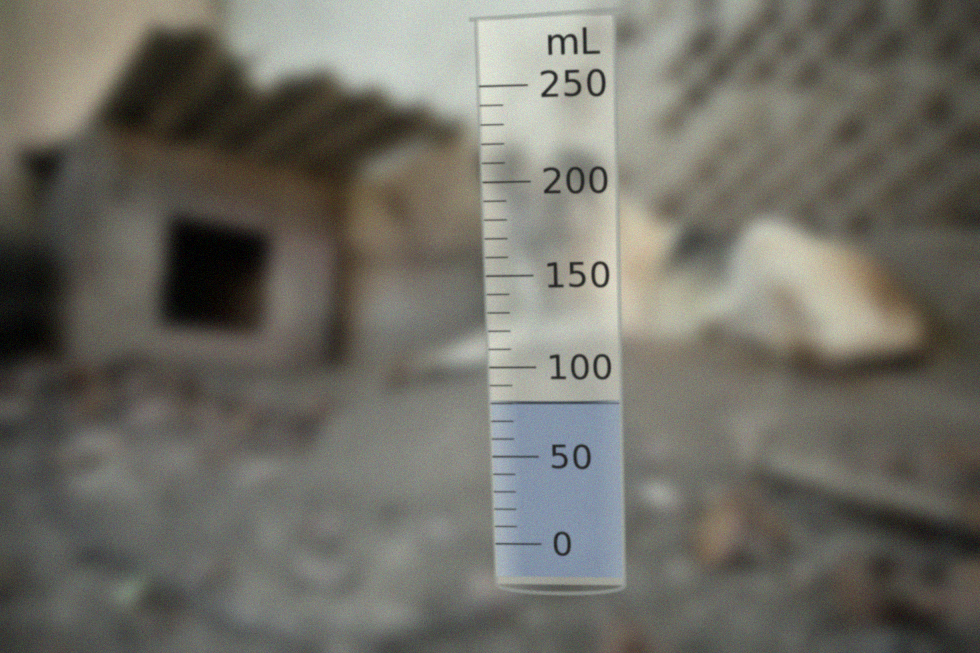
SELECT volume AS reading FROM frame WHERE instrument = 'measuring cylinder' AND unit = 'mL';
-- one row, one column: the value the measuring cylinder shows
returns 80 mL
